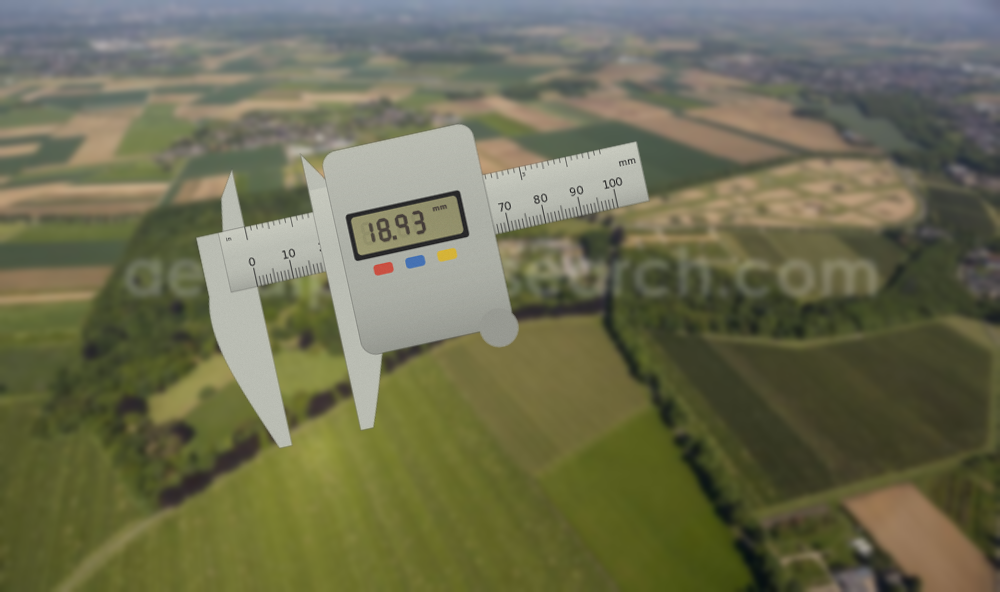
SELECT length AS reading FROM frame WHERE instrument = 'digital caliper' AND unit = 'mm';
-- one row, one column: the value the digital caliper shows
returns 18.93 mm
